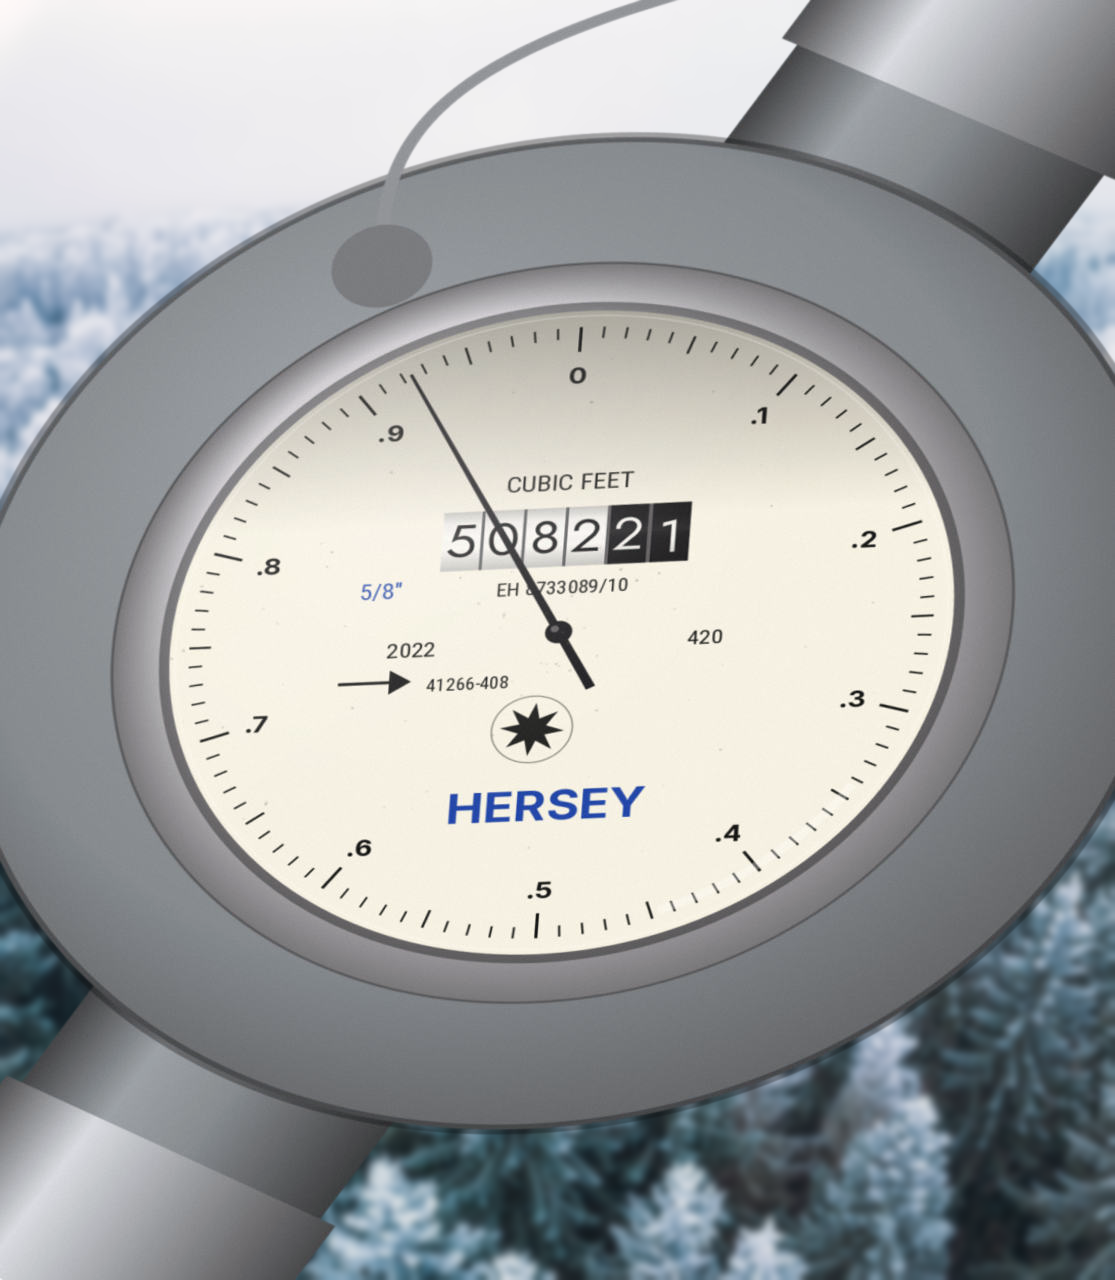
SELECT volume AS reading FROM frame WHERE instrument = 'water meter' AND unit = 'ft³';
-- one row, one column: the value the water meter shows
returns 508220.92 ft³
